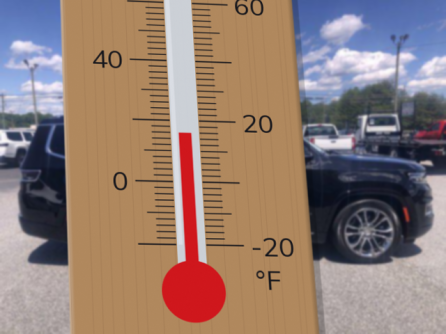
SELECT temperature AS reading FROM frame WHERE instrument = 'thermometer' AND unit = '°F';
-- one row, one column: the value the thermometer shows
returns 16 °F
